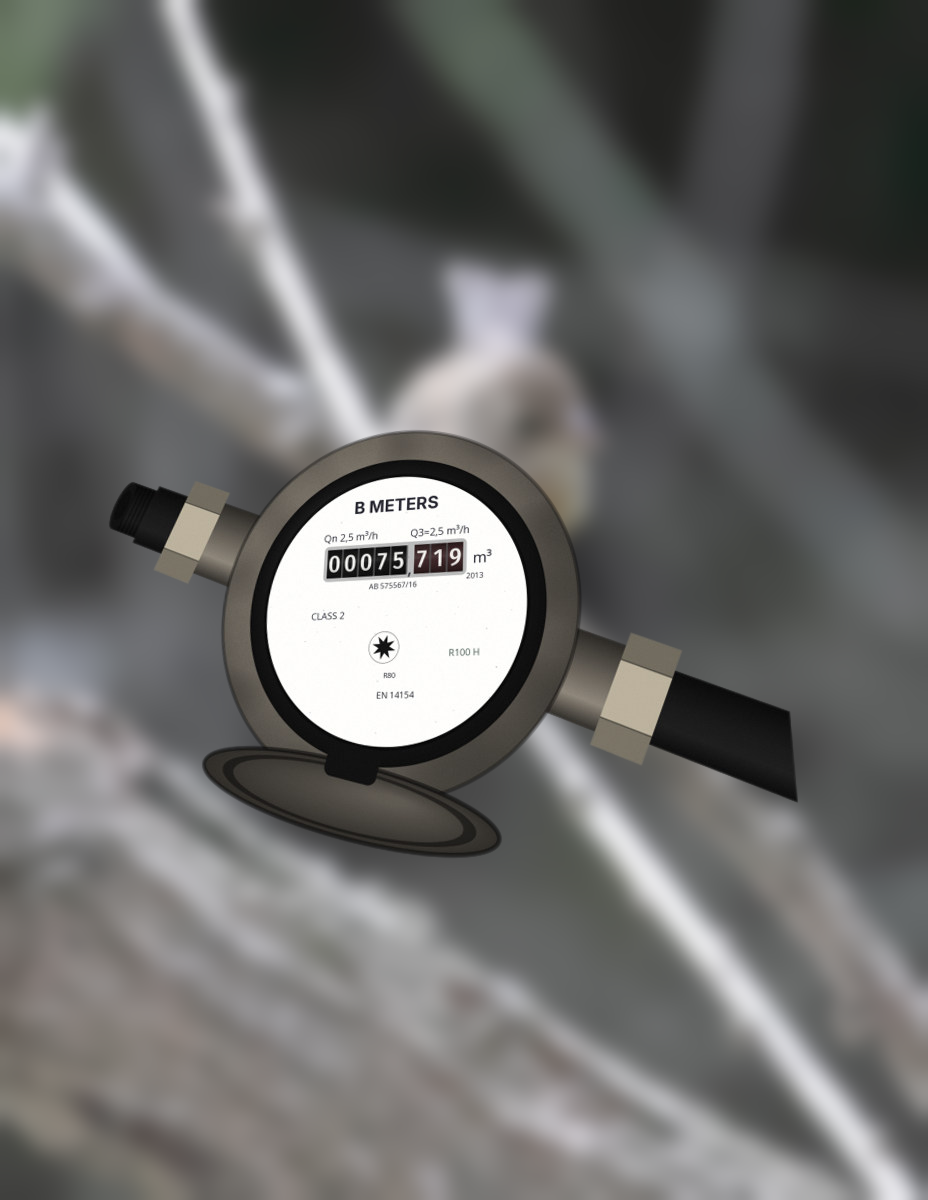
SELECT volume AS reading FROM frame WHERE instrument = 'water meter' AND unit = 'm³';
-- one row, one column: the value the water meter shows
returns 75.719 m³
